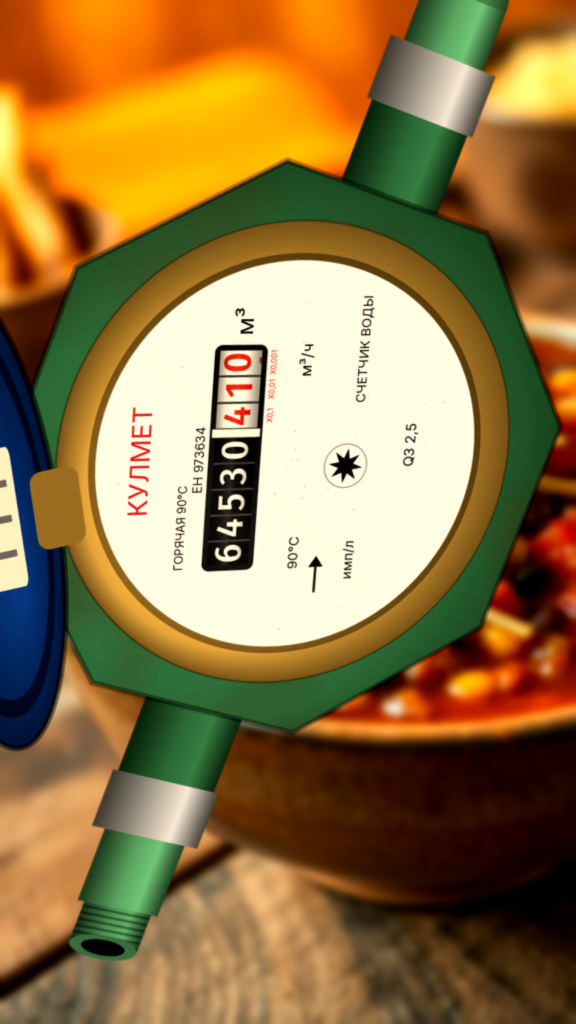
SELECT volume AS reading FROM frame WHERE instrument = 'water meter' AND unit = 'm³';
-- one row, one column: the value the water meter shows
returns 64530.410 m³
